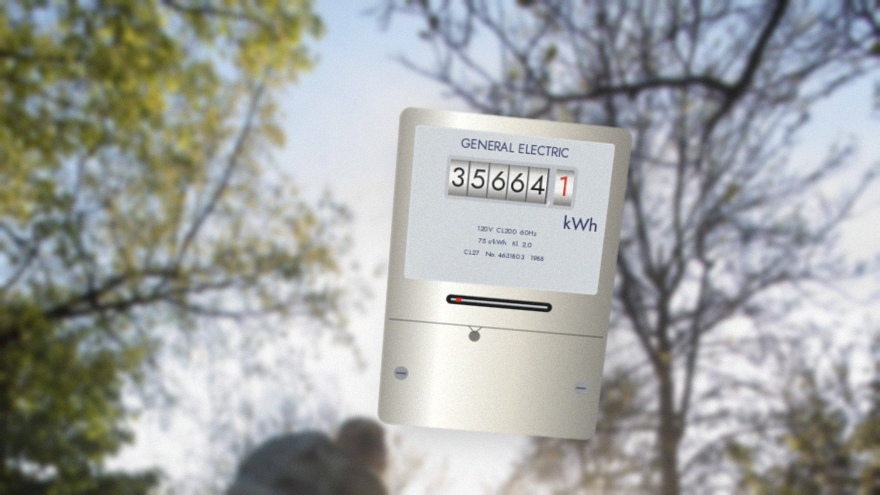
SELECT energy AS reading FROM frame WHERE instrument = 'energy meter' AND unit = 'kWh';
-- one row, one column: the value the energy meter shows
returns 35664.1 kWh
